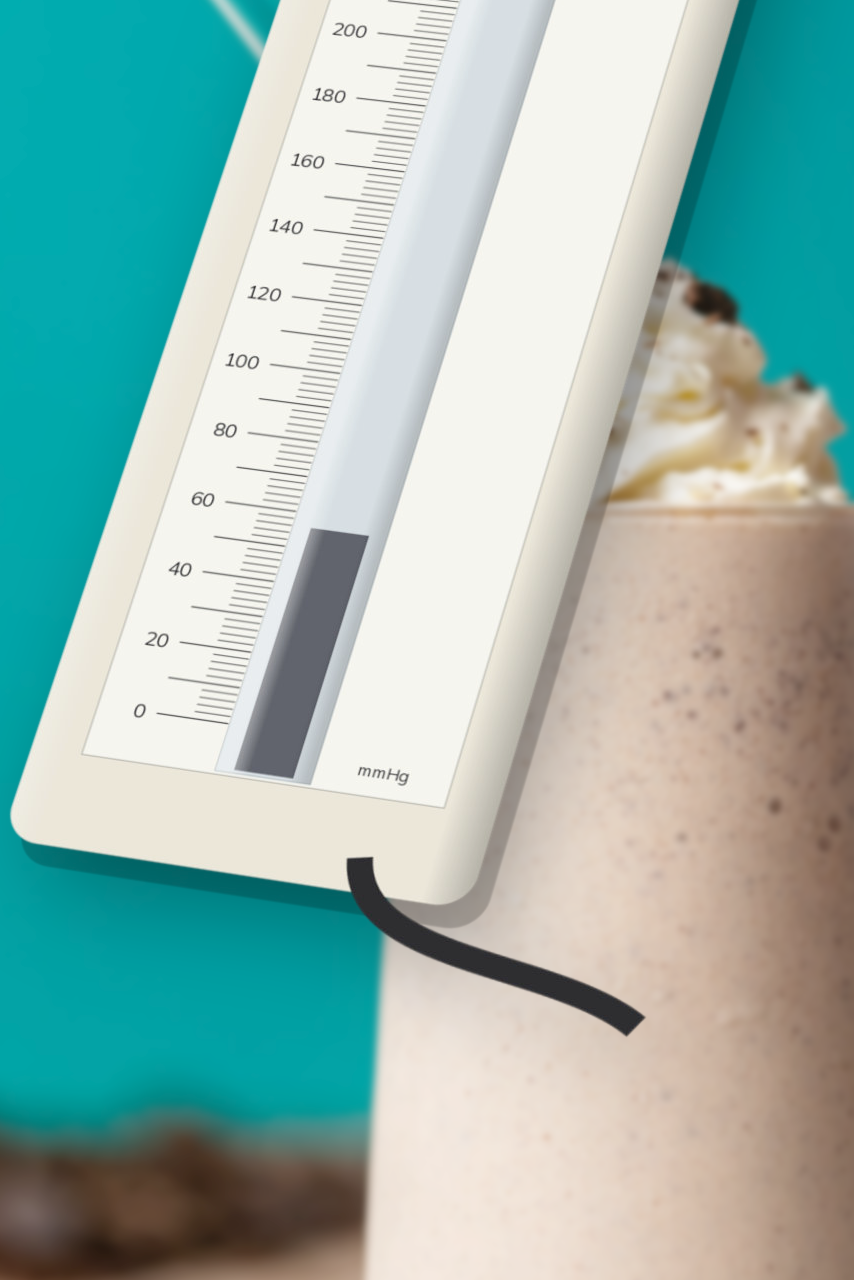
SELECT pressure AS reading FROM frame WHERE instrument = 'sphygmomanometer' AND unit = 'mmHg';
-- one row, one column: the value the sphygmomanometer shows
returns 56 mmHg
